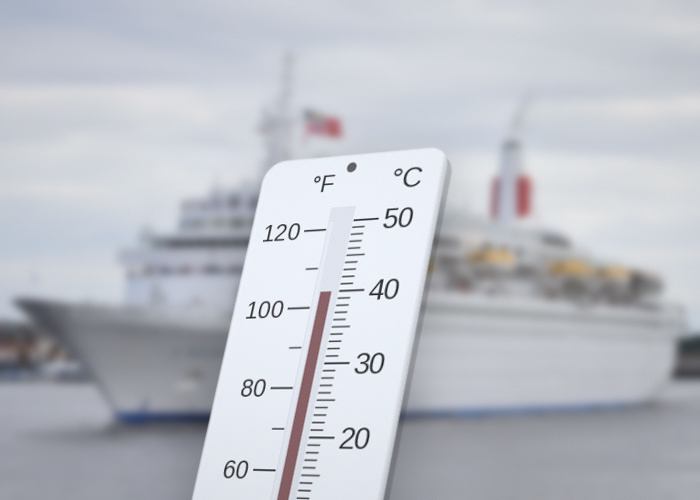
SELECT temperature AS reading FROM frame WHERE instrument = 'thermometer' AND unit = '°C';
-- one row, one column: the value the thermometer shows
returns 40 °C
